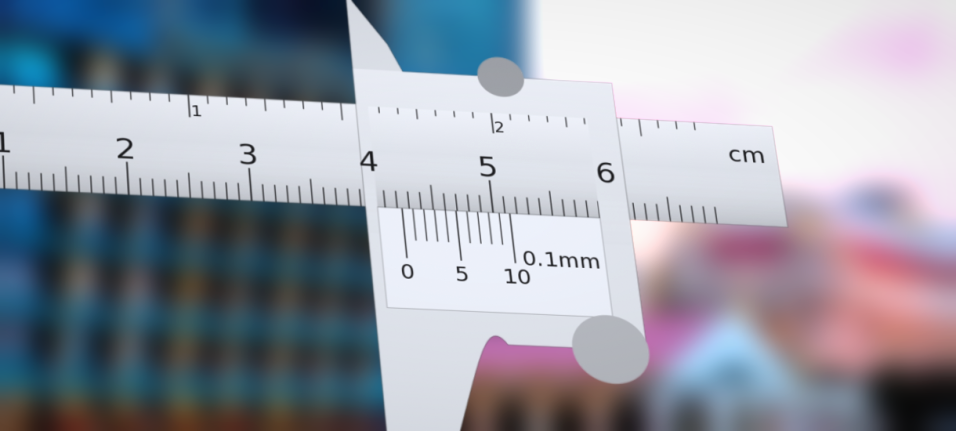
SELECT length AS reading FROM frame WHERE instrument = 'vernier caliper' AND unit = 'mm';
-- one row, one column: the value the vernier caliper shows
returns 42.4 mm
